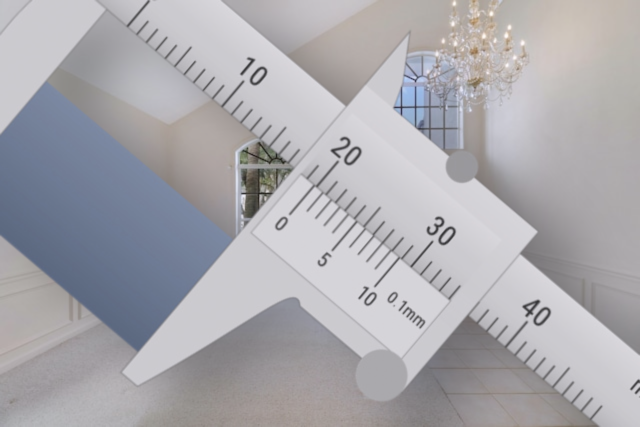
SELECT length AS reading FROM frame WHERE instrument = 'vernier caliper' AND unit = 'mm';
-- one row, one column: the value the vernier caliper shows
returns 19.8 mm
